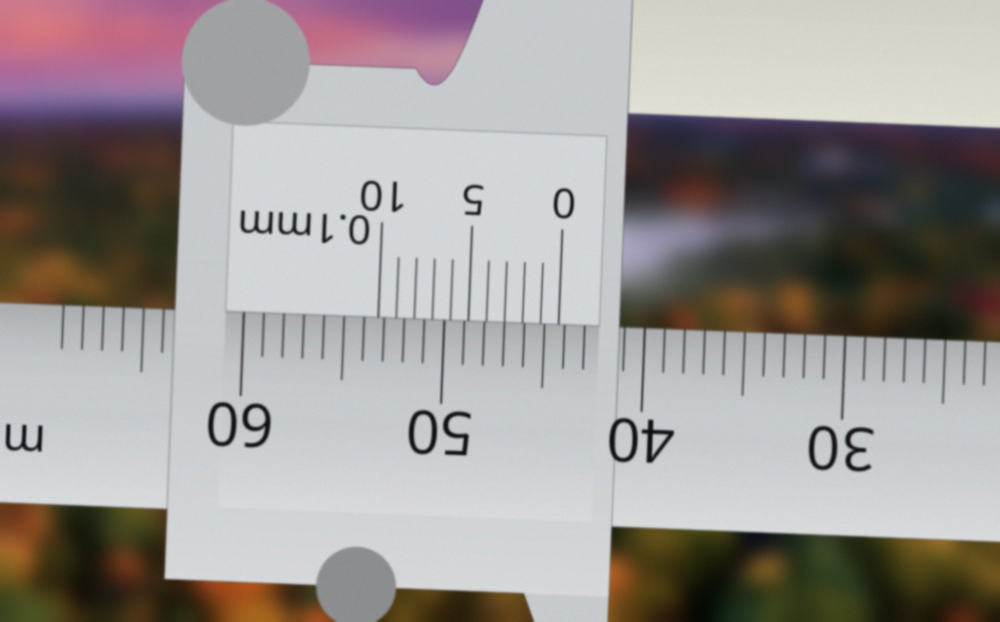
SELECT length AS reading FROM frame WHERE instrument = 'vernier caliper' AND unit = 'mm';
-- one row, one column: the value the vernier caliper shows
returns 44.3 mm
